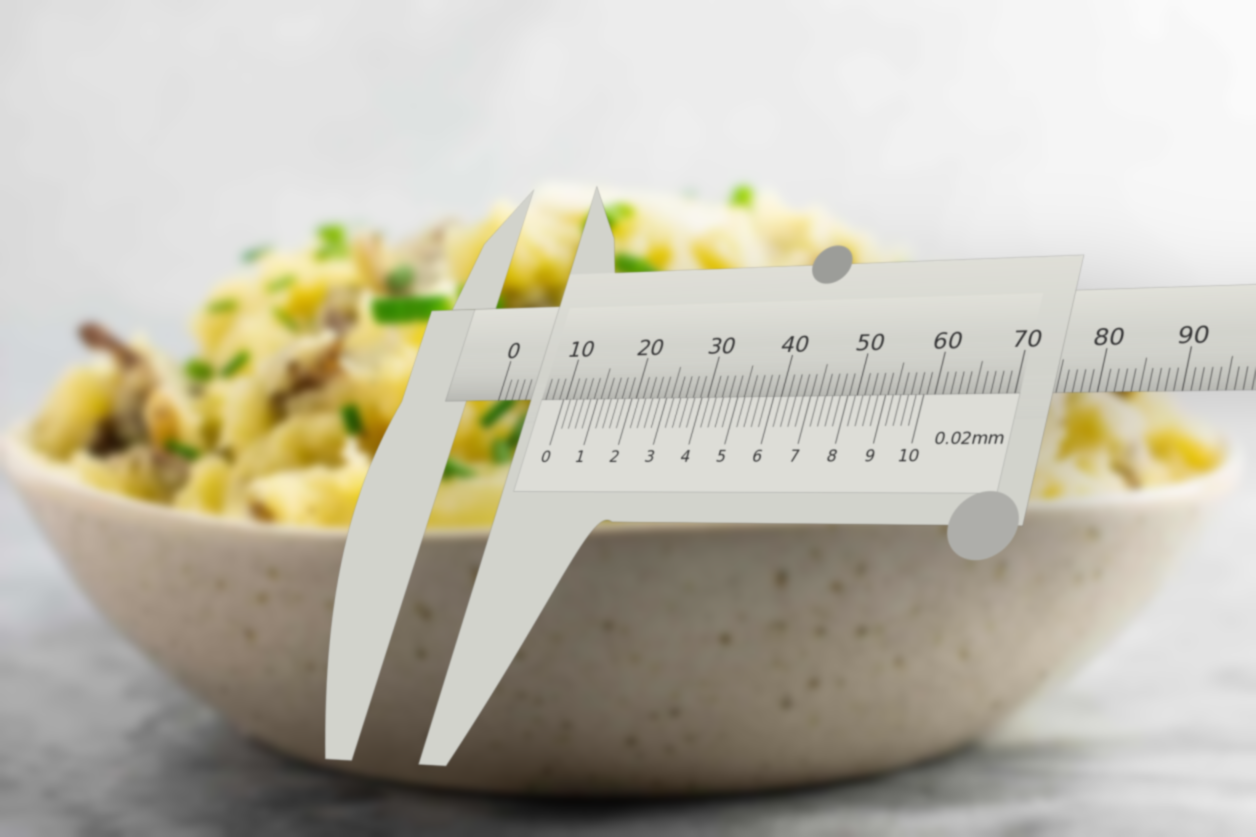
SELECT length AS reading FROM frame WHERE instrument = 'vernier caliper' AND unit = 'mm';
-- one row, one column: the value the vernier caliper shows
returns 9.6 mm
